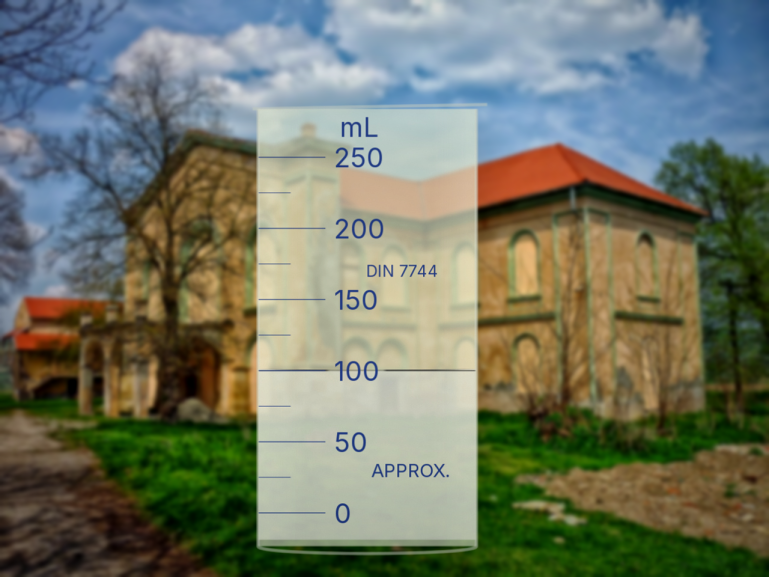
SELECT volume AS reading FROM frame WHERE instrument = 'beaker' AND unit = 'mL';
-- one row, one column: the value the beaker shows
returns 100 mL
